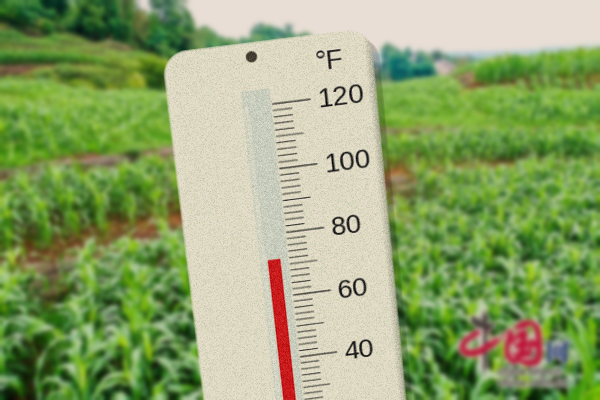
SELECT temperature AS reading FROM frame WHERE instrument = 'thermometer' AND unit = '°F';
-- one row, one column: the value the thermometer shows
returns 72 °F
